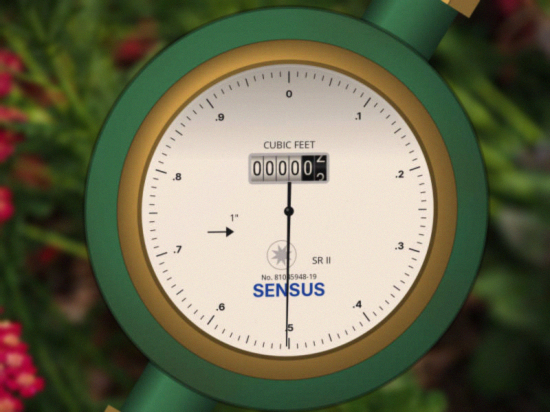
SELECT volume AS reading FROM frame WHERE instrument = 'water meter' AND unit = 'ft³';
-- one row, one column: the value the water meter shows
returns 2.50 ft³
